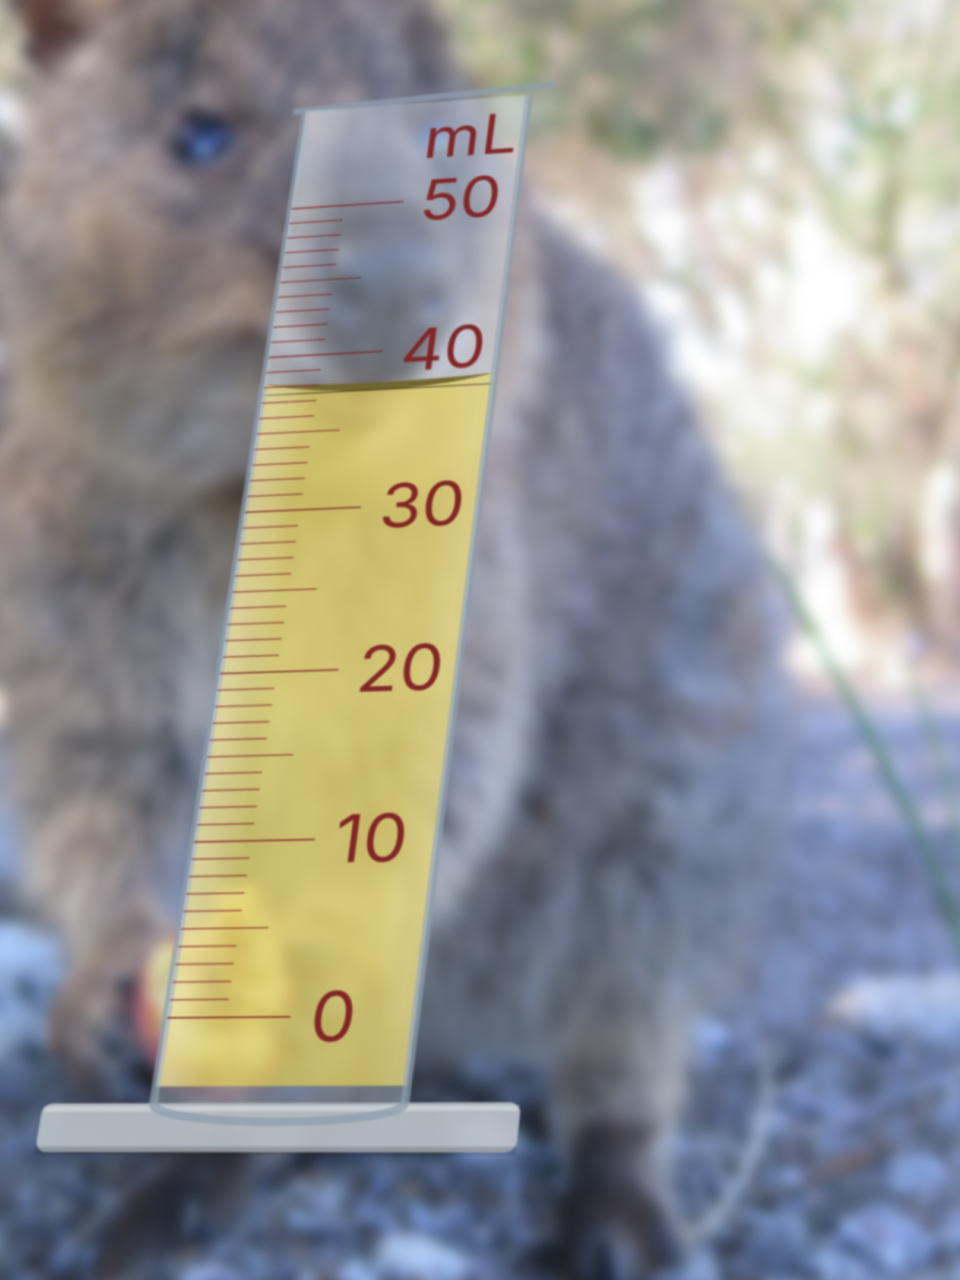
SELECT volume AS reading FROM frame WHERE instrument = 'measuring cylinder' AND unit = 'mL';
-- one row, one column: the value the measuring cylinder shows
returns 37.5 mL
